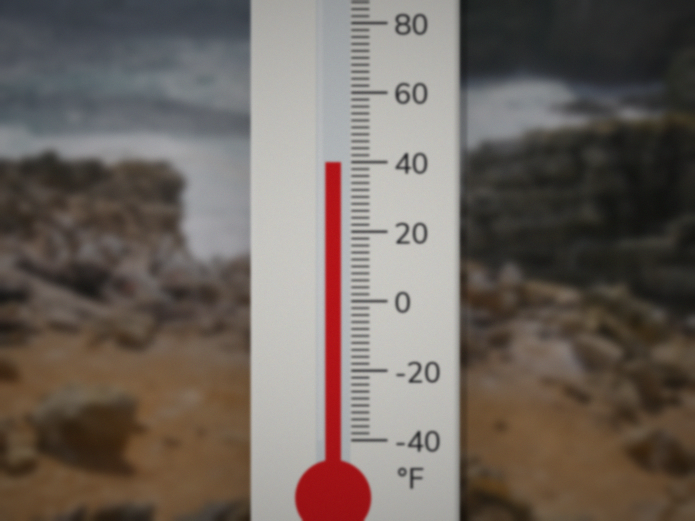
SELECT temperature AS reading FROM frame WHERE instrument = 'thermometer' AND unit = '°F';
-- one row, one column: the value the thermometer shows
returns 40 °F
